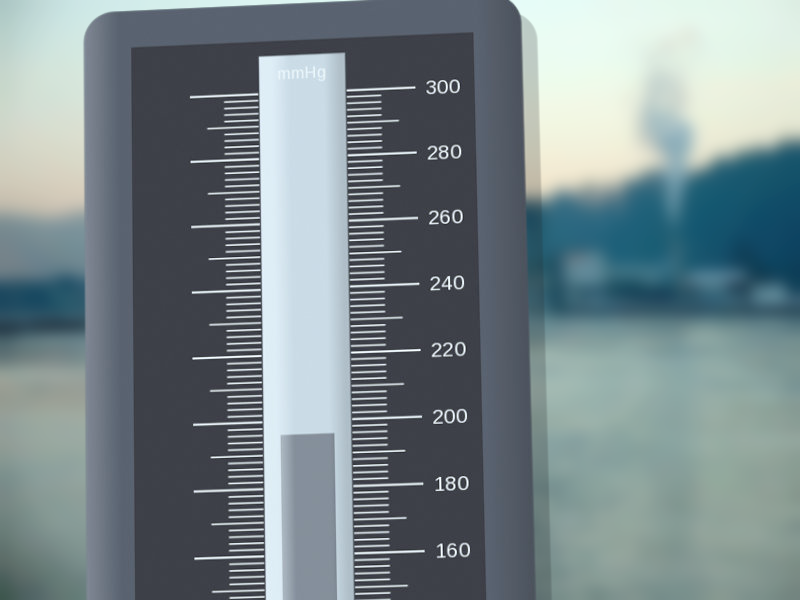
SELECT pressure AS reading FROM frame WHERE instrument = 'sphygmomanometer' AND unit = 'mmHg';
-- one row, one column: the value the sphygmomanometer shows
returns 196 mmHg
